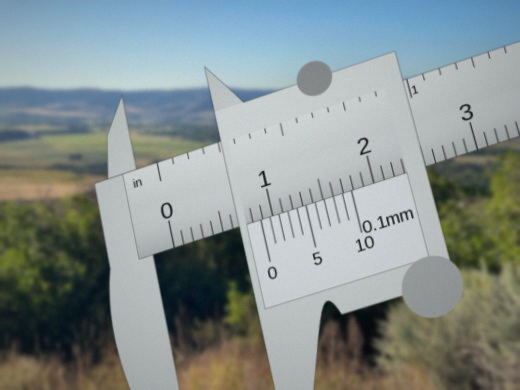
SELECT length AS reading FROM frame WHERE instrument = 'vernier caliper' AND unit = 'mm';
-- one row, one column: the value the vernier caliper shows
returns 8.8 mm
